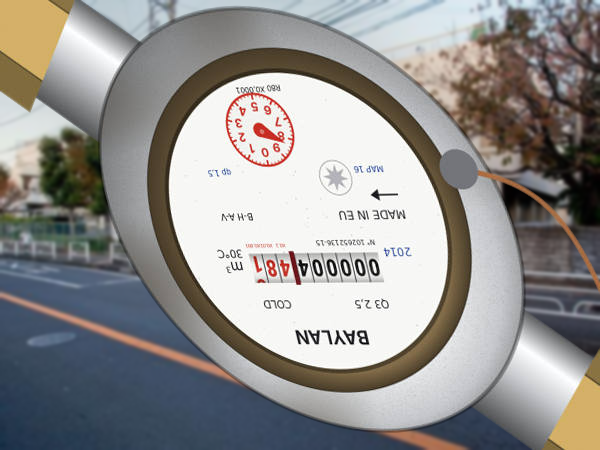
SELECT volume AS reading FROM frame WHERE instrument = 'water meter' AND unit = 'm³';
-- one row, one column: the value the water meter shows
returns 4.4808 m³
